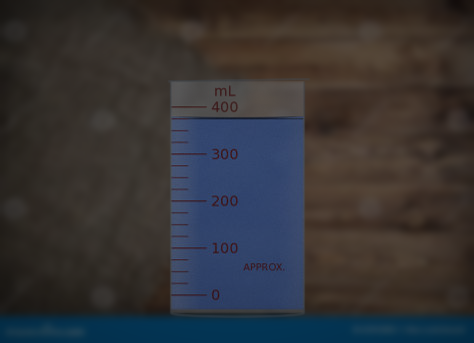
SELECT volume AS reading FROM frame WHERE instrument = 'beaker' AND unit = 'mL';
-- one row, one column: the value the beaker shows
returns 375 mL
